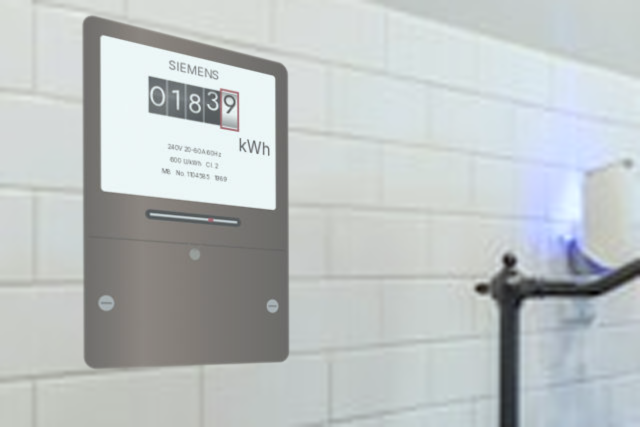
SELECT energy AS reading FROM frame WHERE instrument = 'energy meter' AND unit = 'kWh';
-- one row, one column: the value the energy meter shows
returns 183.9 kWh
